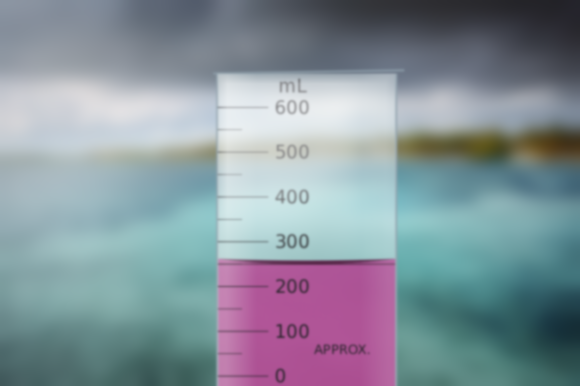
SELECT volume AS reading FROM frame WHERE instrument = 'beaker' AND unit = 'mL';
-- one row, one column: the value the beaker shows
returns 250 mL
